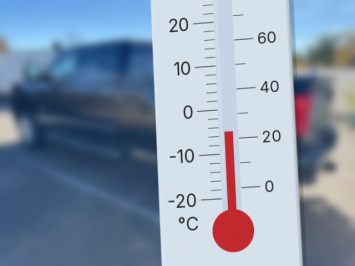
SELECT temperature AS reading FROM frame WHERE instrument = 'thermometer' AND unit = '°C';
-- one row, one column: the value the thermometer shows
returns -5 °C
